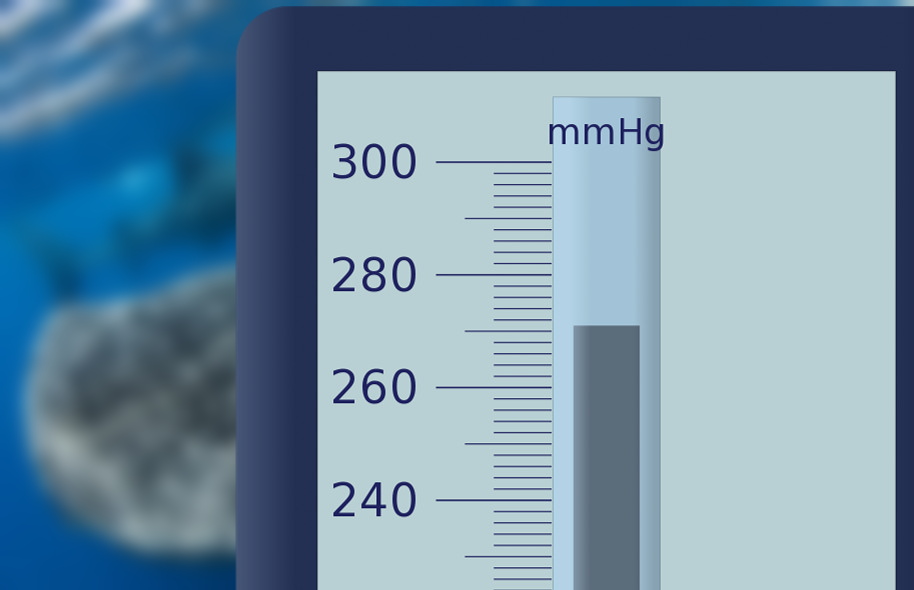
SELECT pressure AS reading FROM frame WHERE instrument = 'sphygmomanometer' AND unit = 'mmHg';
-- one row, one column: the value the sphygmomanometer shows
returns 271 mmHg
